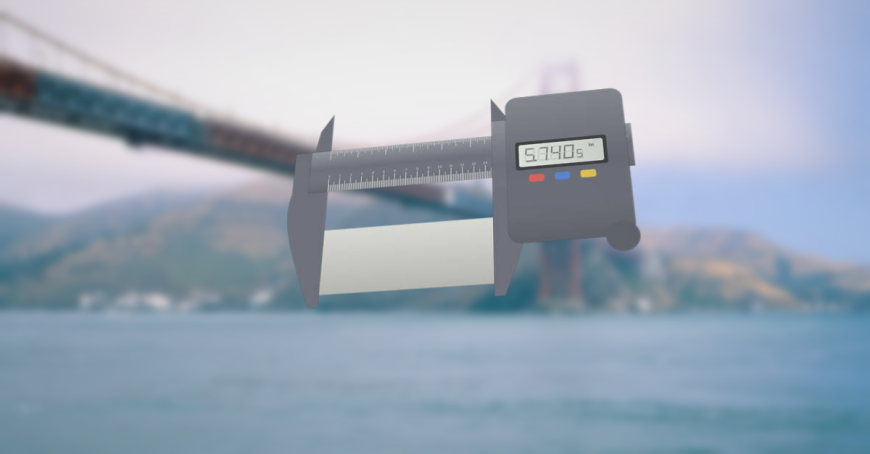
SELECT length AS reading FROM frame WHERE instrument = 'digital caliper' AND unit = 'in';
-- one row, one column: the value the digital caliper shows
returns 5.7405 in
